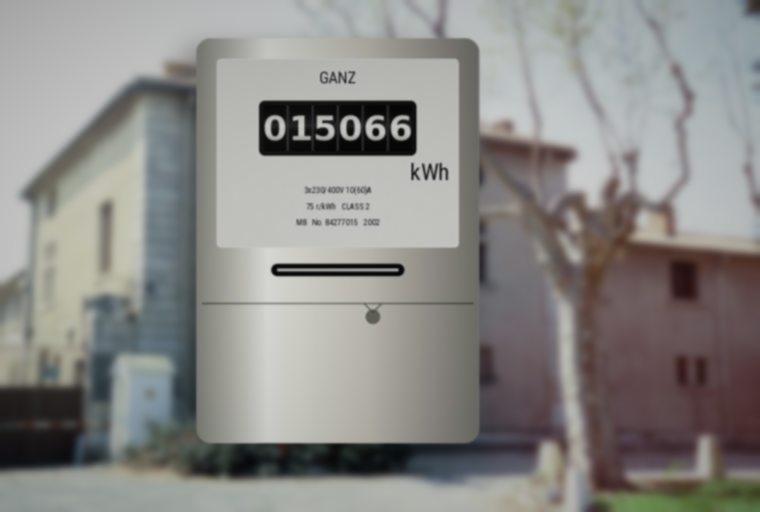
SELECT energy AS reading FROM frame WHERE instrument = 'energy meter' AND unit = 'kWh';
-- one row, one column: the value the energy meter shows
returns 15066 kWh
